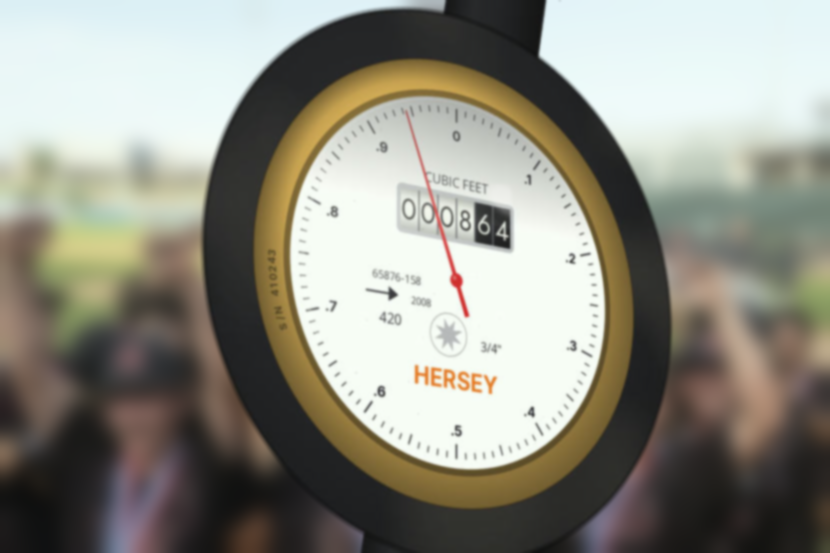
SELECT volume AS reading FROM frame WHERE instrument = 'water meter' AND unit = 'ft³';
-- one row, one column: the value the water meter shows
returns 863.94 ft³
